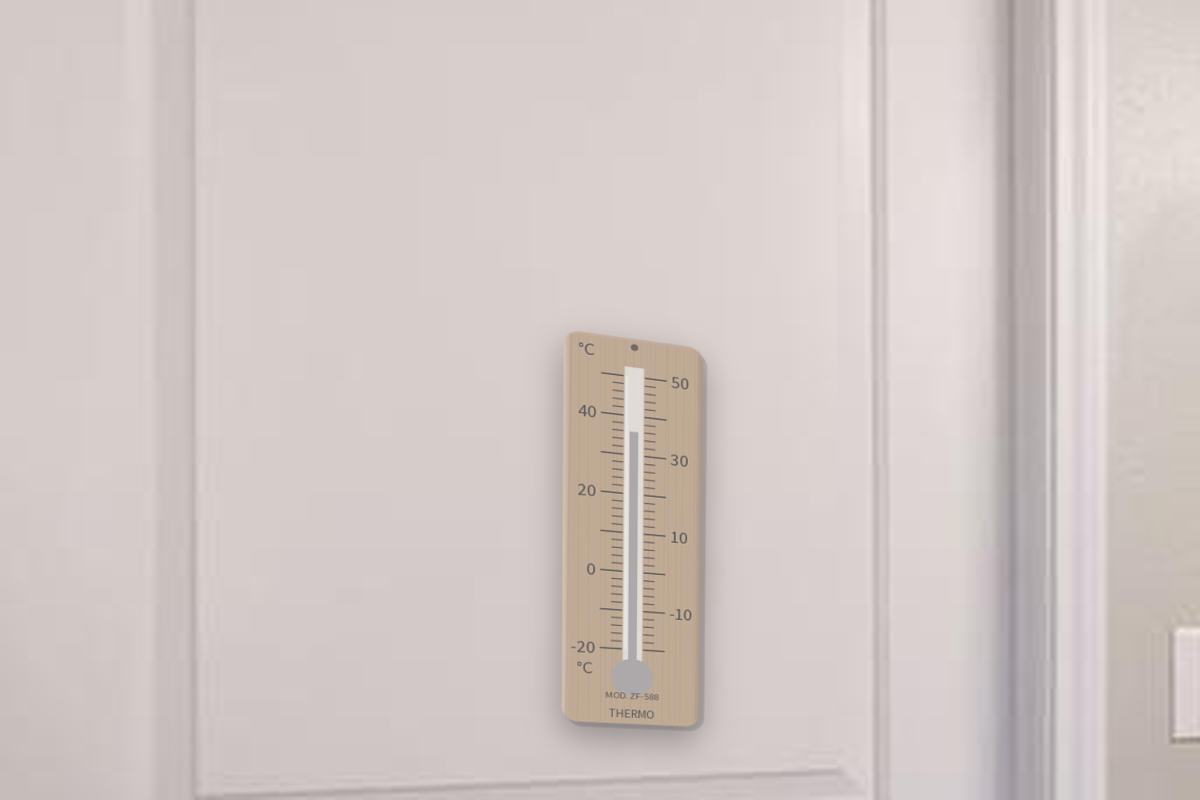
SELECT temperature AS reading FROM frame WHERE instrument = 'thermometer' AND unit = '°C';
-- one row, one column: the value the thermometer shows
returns 36 °C
